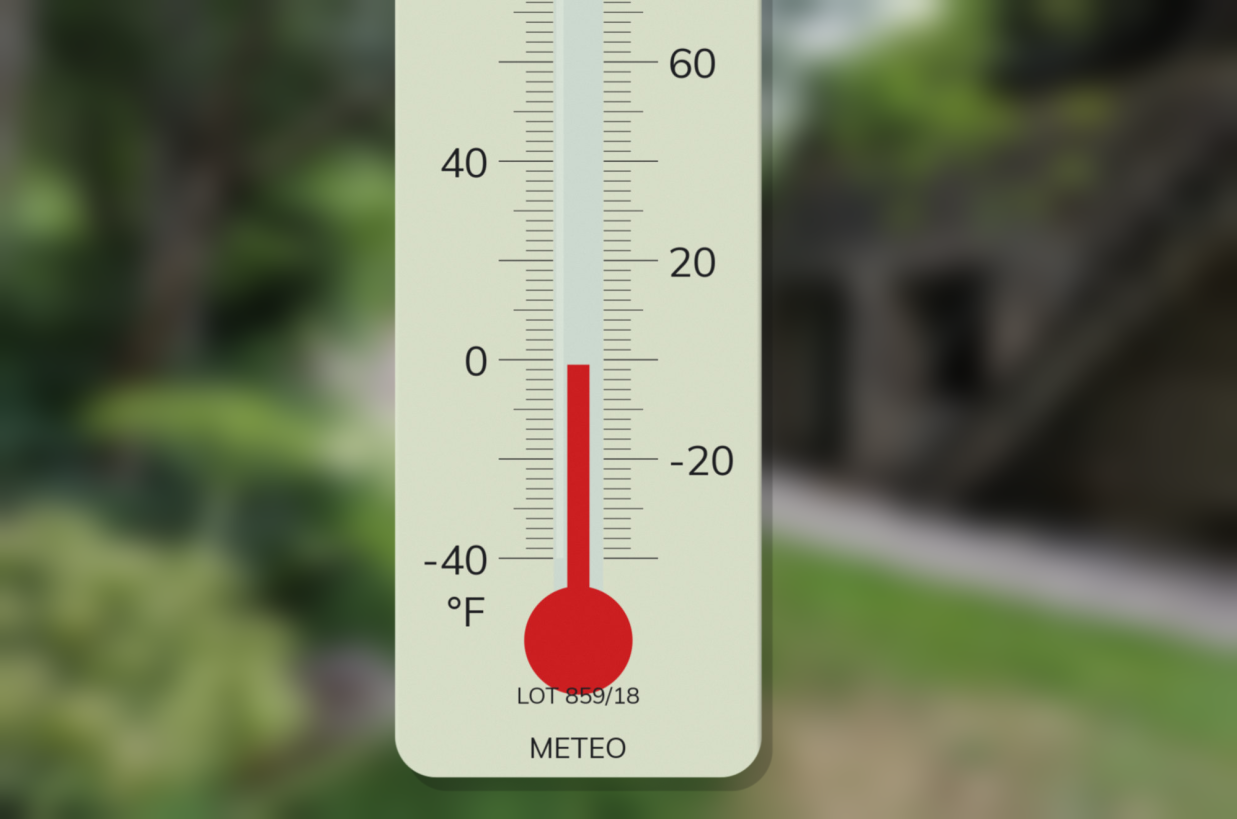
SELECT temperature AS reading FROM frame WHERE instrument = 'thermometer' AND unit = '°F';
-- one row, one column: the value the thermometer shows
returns -1 °F
